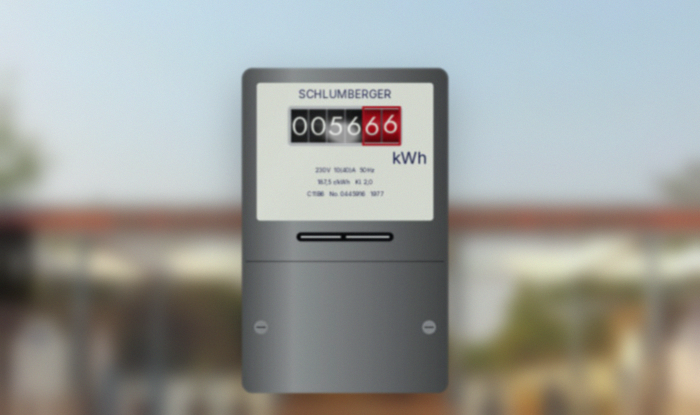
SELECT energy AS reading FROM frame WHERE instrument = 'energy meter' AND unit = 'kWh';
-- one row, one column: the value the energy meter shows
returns 56.66 kWh
